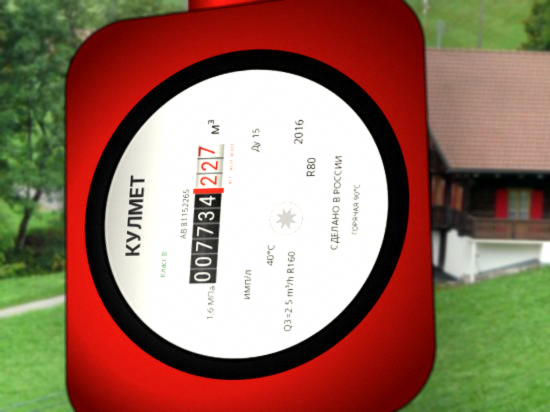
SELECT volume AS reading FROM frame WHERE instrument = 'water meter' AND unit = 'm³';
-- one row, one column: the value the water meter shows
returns 7734.227 m³
